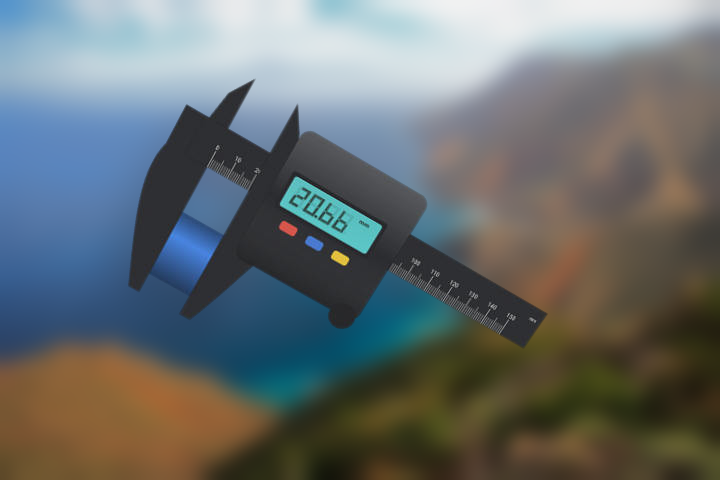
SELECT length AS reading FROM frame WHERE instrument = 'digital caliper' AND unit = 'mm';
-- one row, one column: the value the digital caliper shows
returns 20.66 mm
